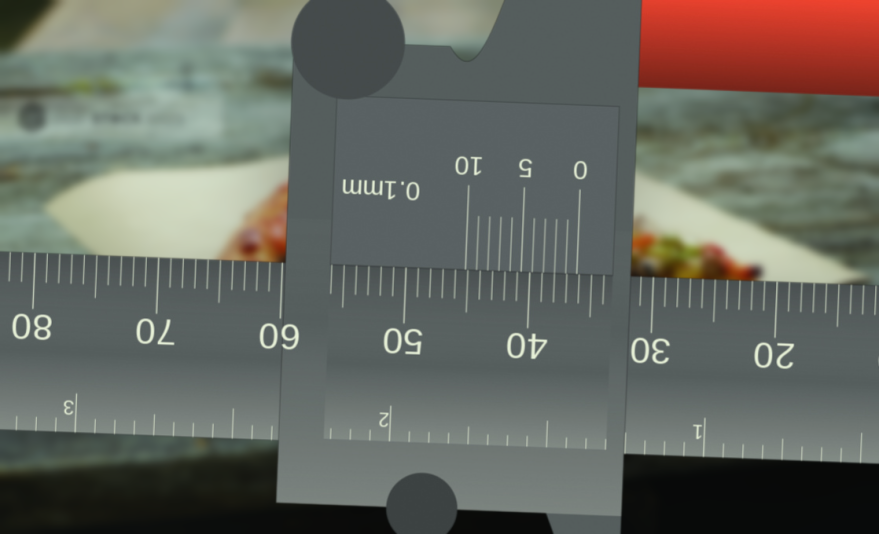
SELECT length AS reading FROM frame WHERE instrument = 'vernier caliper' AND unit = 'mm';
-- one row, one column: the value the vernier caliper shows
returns 36.2 mm
